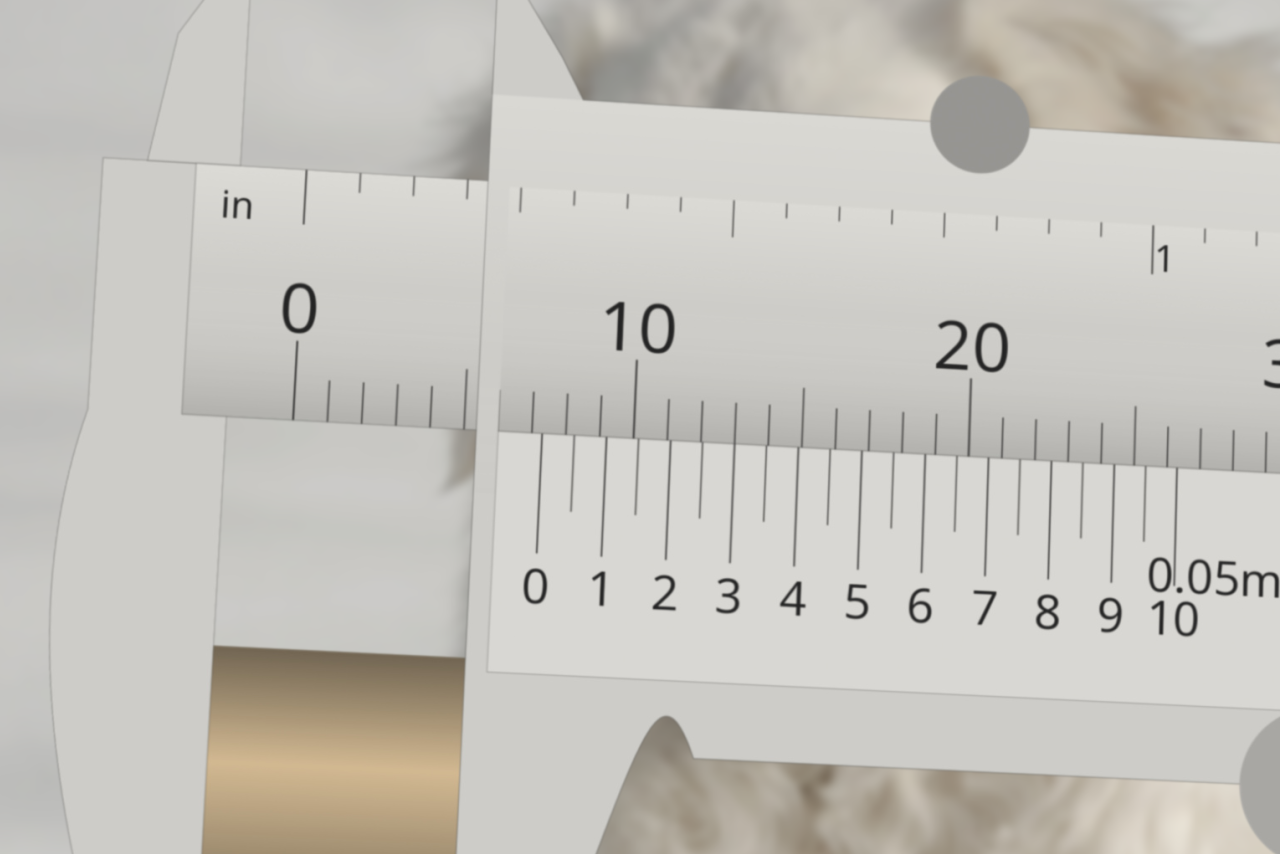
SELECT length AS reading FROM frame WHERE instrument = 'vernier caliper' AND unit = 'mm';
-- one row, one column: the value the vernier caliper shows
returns 7.30 mm
